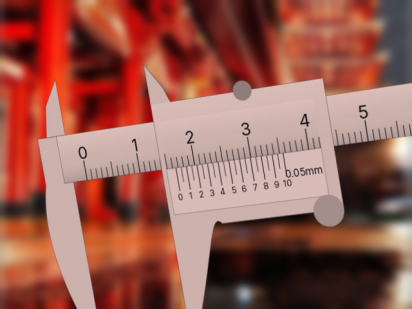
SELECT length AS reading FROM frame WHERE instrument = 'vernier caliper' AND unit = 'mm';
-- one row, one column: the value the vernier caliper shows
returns 16.6 mm
